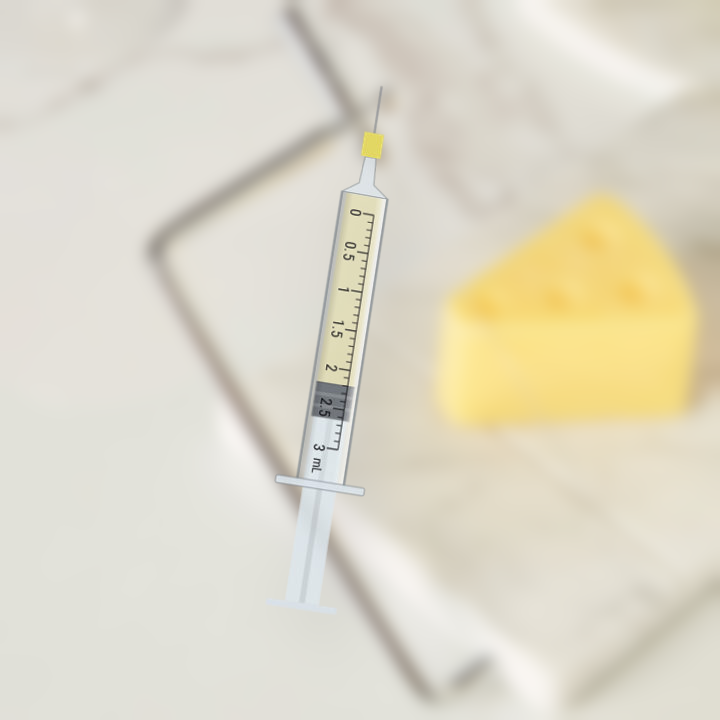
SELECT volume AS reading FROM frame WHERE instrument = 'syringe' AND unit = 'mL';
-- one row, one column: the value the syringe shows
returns 2.2 mL
